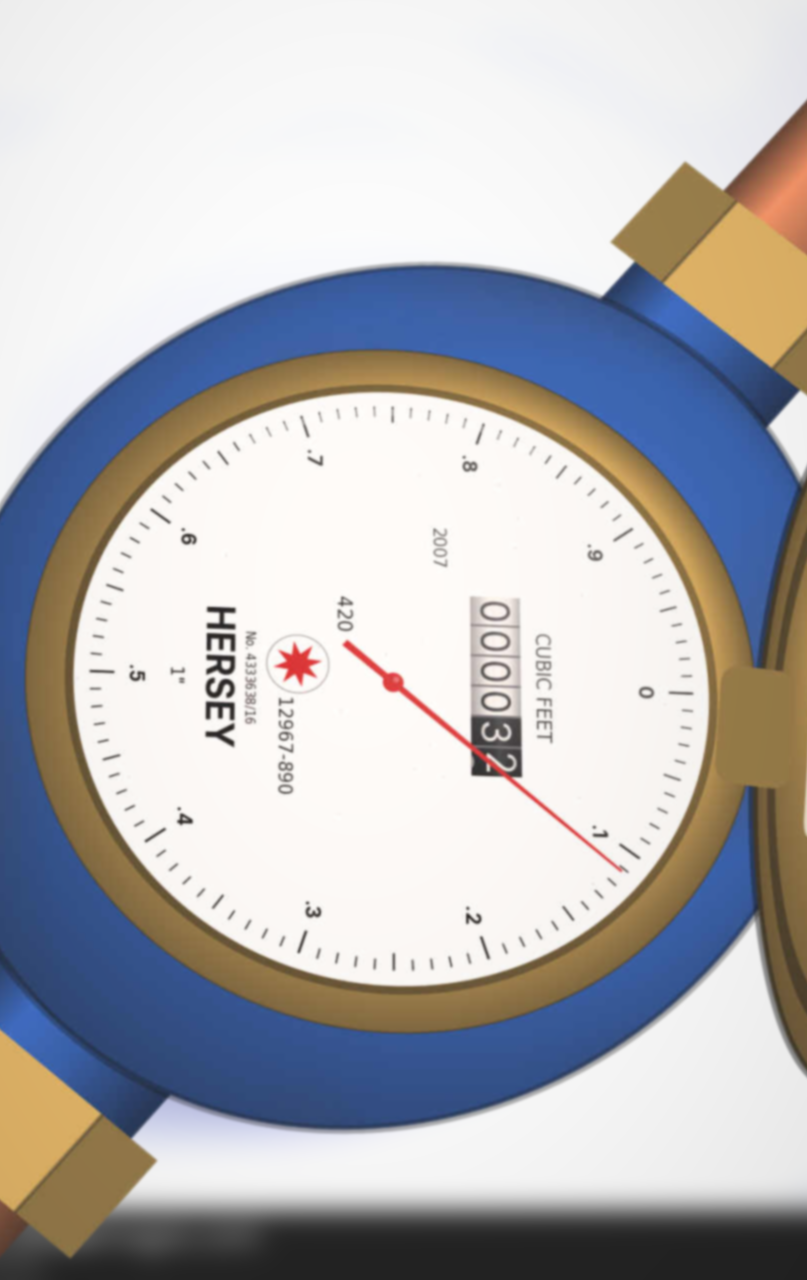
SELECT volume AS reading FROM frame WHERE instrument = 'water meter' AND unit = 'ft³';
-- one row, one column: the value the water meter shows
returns 32.11 ft³
